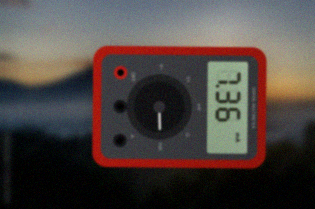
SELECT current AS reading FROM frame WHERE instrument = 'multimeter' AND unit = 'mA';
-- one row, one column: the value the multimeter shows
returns 7.36 mA
